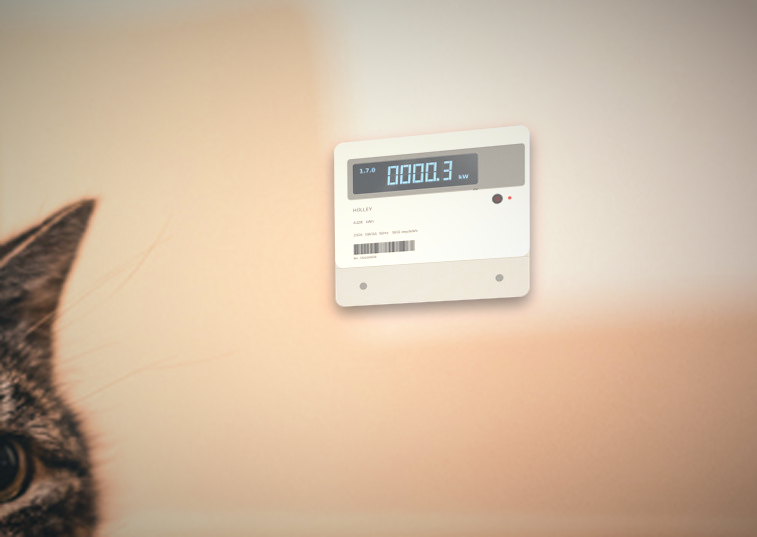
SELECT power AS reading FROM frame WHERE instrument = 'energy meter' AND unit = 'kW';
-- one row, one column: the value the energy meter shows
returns 0.3 kW
